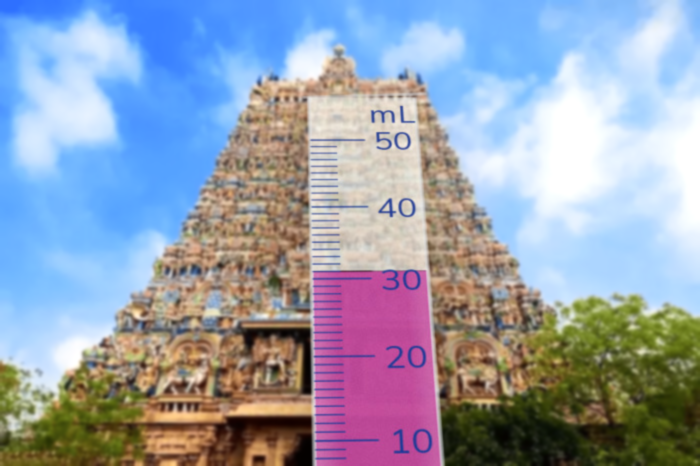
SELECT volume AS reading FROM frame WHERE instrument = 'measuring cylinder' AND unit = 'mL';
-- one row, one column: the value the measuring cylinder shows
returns 31 mL
